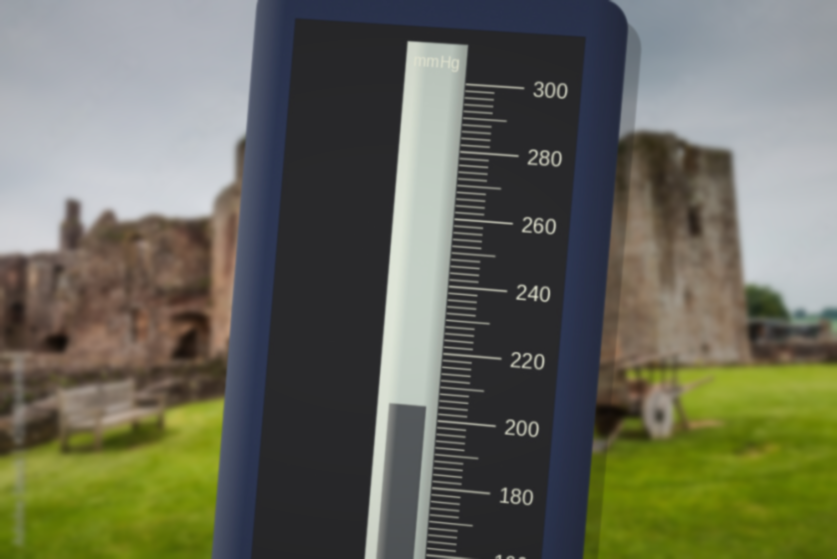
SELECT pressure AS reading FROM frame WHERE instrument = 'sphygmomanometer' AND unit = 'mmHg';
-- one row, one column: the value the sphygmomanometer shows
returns 204 mmHg
